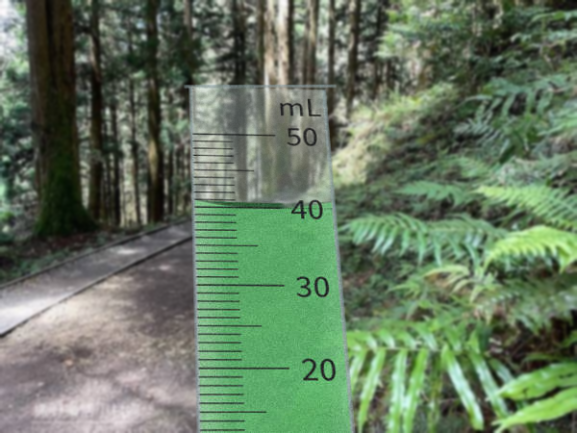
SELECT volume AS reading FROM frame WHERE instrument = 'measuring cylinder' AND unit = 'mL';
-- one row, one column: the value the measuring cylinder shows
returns 40 mL
